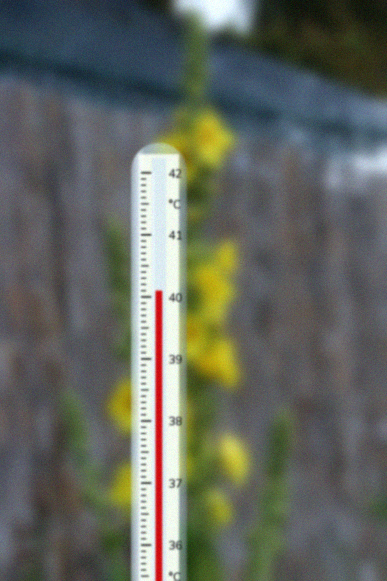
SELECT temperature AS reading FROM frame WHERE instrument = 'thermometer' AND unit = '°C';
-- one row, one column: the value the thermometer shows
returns 40.1 °C
